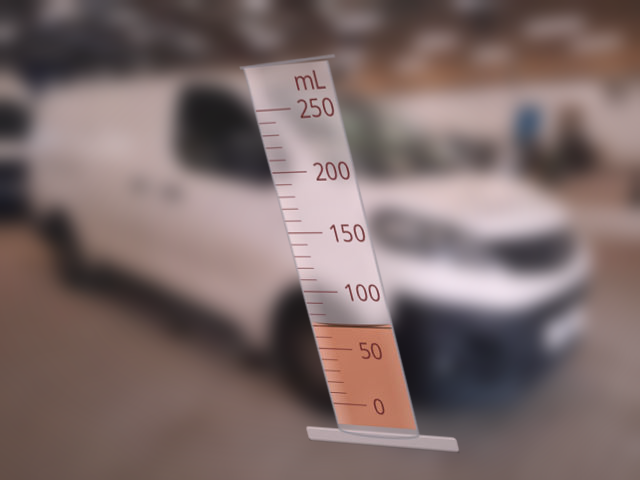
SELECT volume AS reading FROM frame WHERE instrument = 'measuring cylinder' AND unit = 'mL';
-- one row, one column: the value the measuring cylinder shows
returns 70 mL
